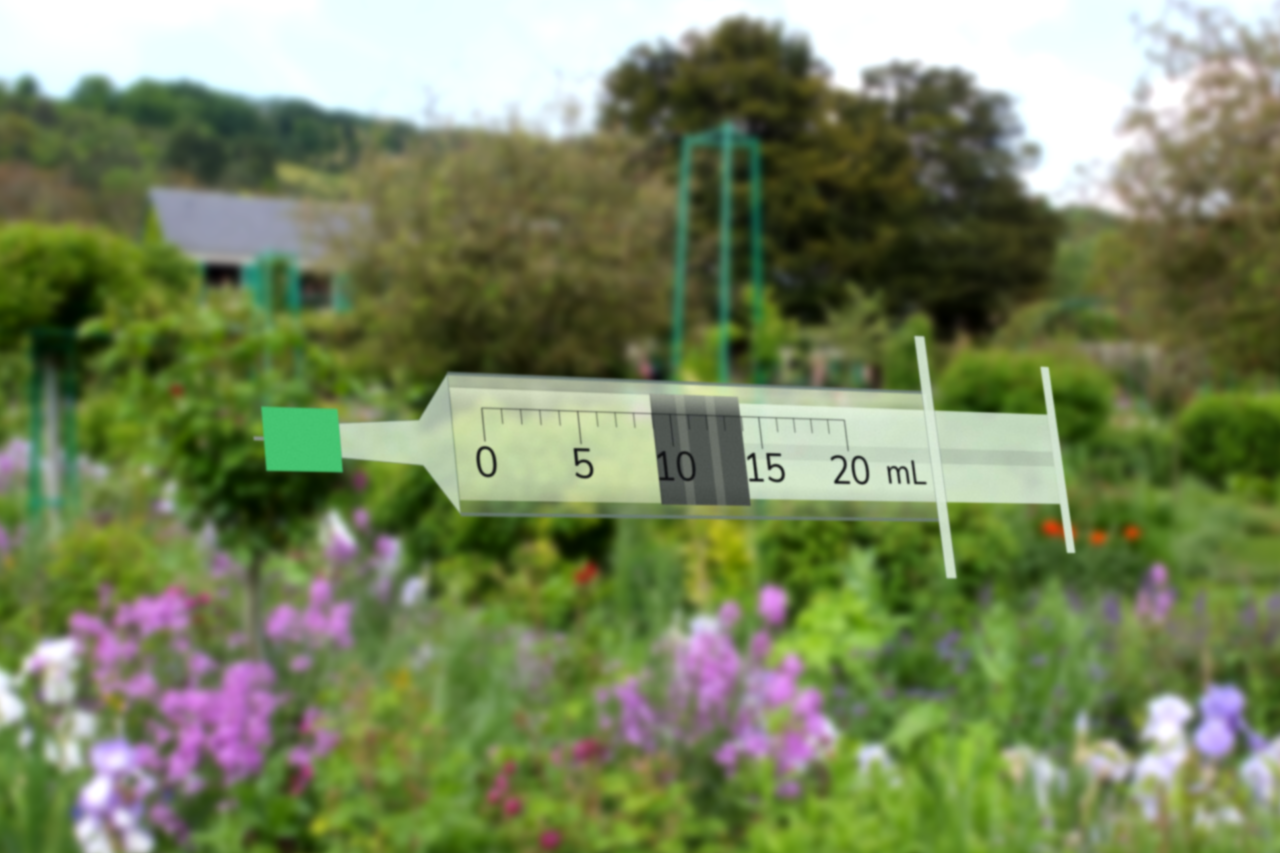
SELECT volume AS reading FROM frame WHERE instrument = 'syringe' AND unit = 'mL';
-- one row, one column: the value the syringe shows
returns 9 mL
